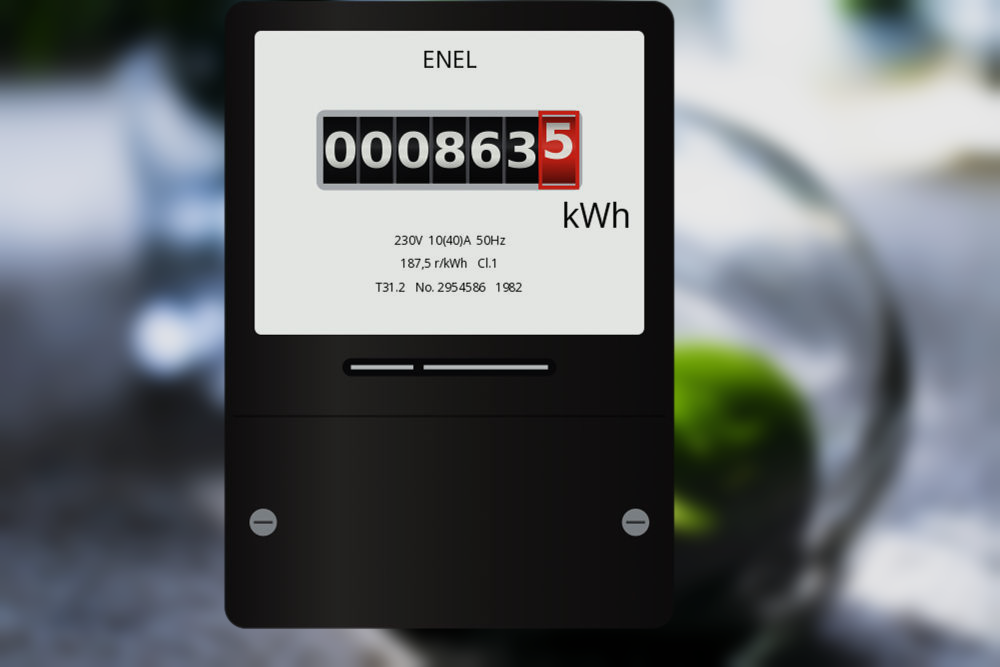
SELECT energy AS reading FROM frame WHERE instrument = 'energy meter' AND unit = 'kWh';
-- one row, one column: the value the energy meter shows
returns 863.5 kWh
